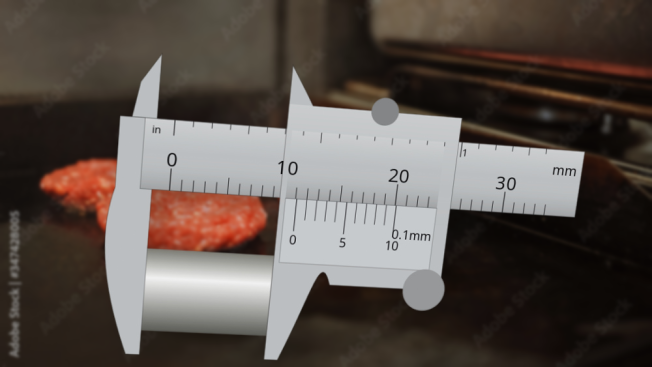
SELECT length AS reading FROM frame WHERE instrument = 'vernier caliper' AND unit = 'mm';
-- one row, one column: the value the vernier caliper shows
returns 11.1 mm
